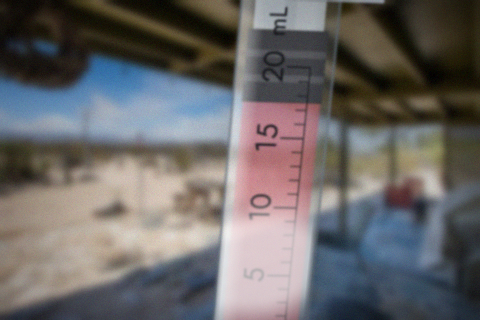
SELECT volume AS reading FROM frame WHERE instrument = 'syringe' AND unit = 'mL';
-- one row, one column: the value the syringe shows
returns 17.5 mL
